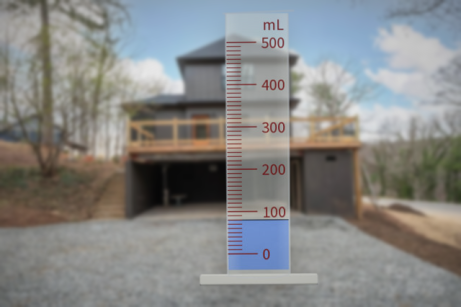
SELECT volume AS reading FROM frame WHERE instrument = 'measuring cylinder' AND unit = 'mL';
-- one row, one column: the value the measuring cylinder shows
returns 80 mL
